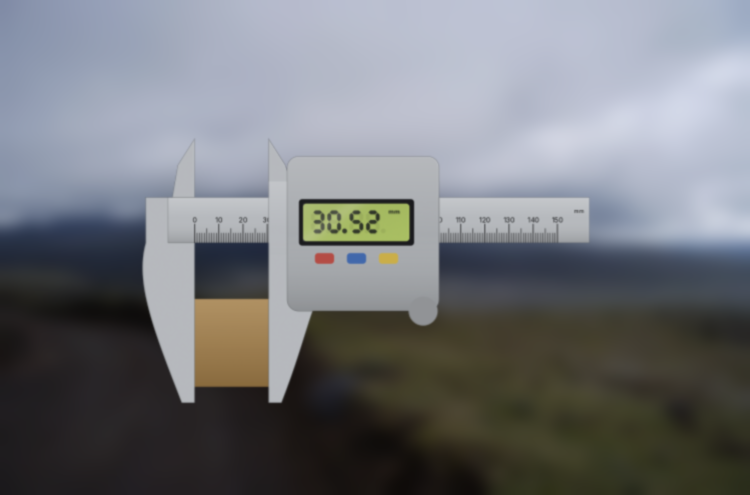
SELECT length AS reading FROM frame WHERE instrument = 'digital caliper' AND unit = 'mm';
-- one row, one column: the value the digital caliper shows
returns 30.52 mm
